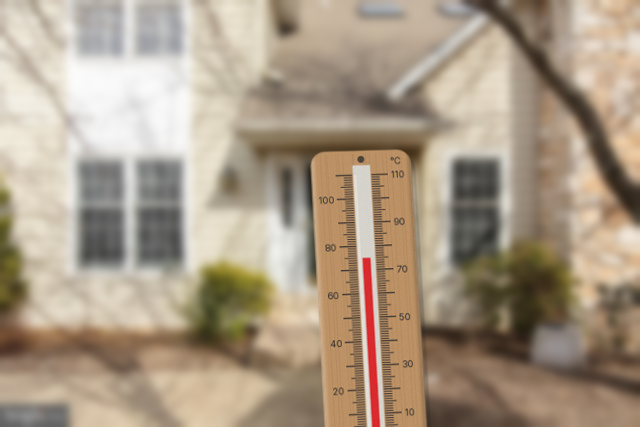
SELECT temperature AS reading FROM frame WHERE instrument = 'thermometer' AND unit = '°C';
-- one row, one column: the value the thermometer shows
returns 75 °C
